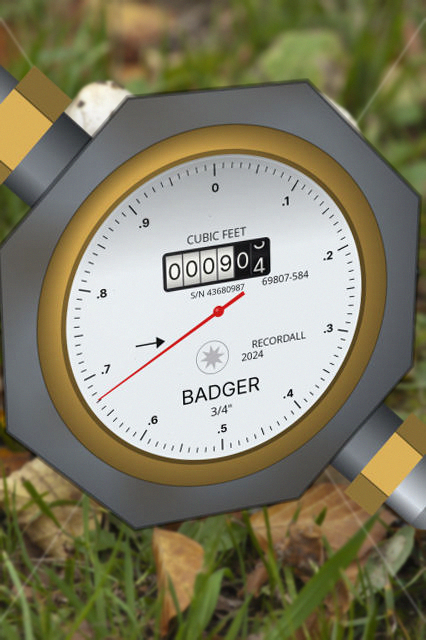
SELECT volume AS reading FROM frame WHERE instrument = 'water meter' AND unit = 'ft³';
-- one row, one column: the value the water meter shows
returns 903.67 ft³
